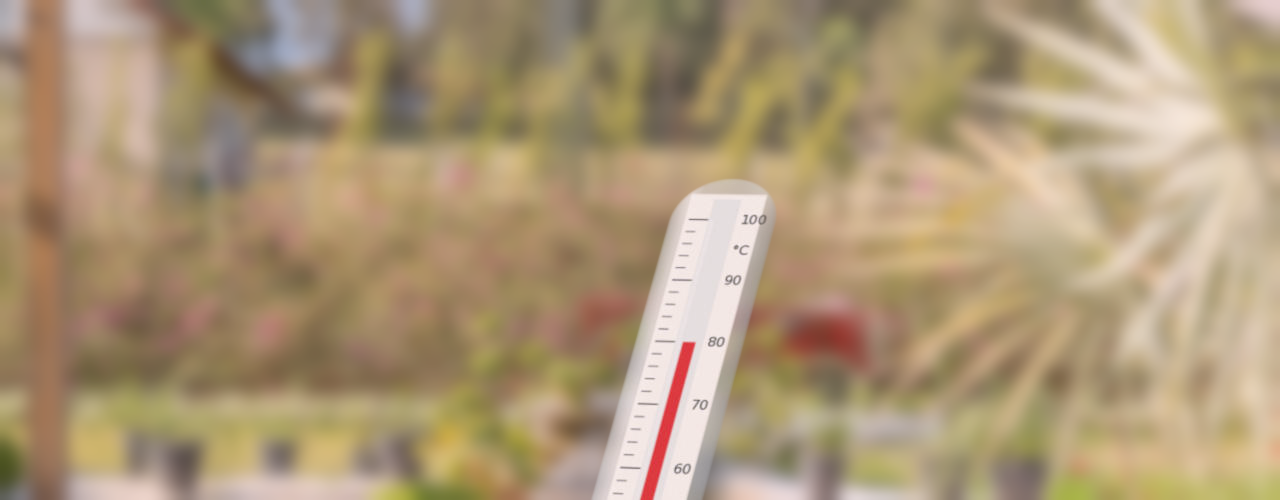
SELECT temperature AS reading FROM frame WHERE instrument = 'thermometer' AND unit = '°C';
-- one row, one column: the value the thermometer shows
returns 80 °C
